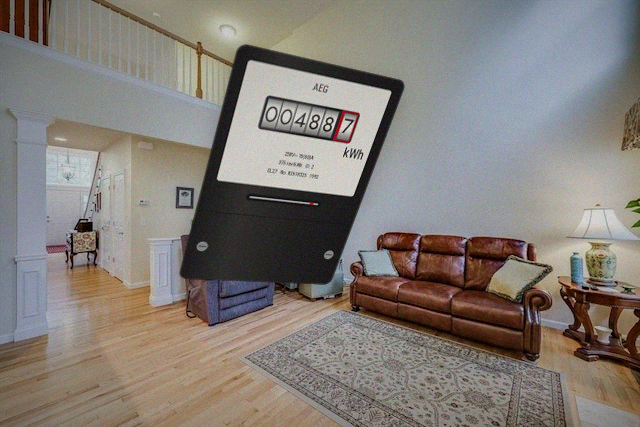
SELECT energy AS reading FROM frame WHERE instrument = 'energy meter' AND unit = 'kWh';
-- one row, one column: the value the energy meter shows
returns 488.7 kWh
